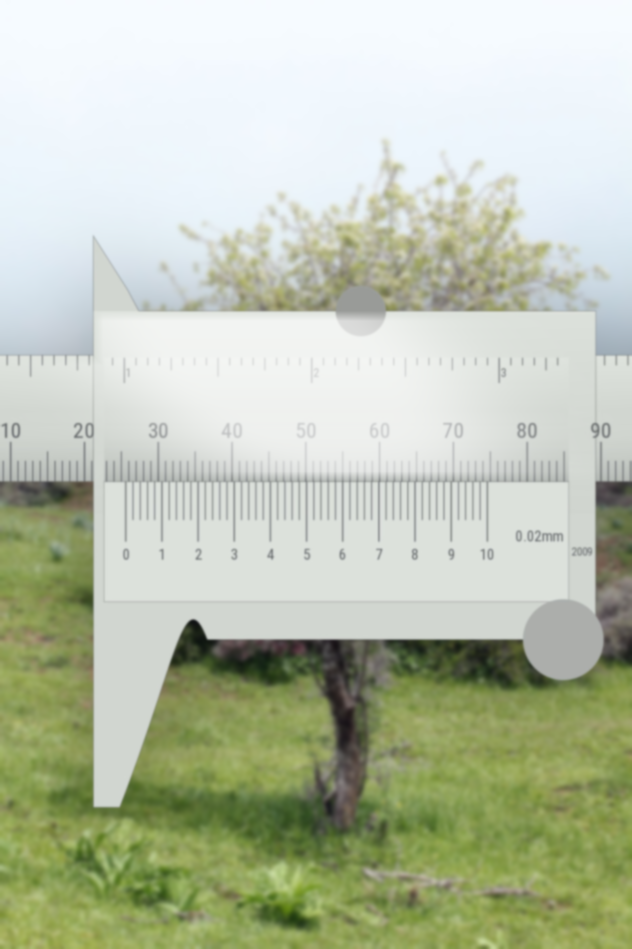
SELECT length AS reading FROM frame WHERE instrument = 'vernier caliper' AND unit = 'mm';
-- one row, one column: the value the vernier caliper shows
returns 25.6 mm
